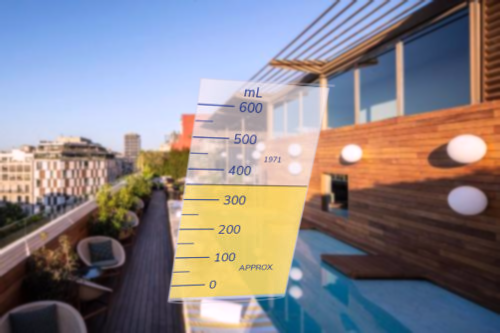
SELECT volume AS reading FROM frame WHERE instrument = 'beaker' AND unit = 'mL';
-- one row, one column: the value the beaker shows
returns 350 mL
